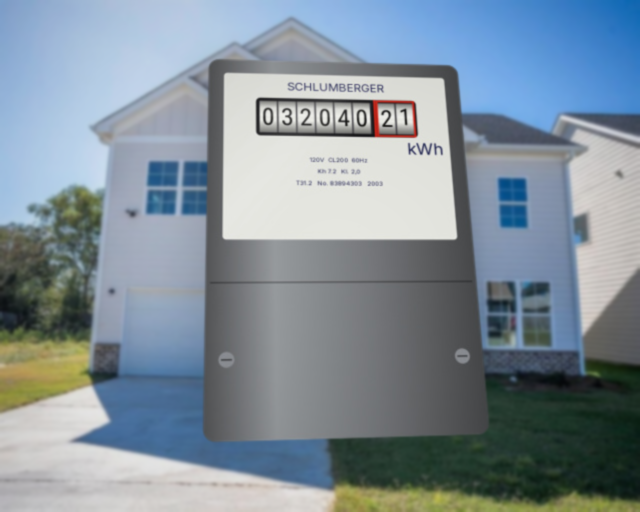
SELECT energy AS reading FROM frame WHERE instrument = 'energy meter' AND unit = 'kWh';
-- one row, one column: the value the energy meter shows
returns 32040.21 kWh
